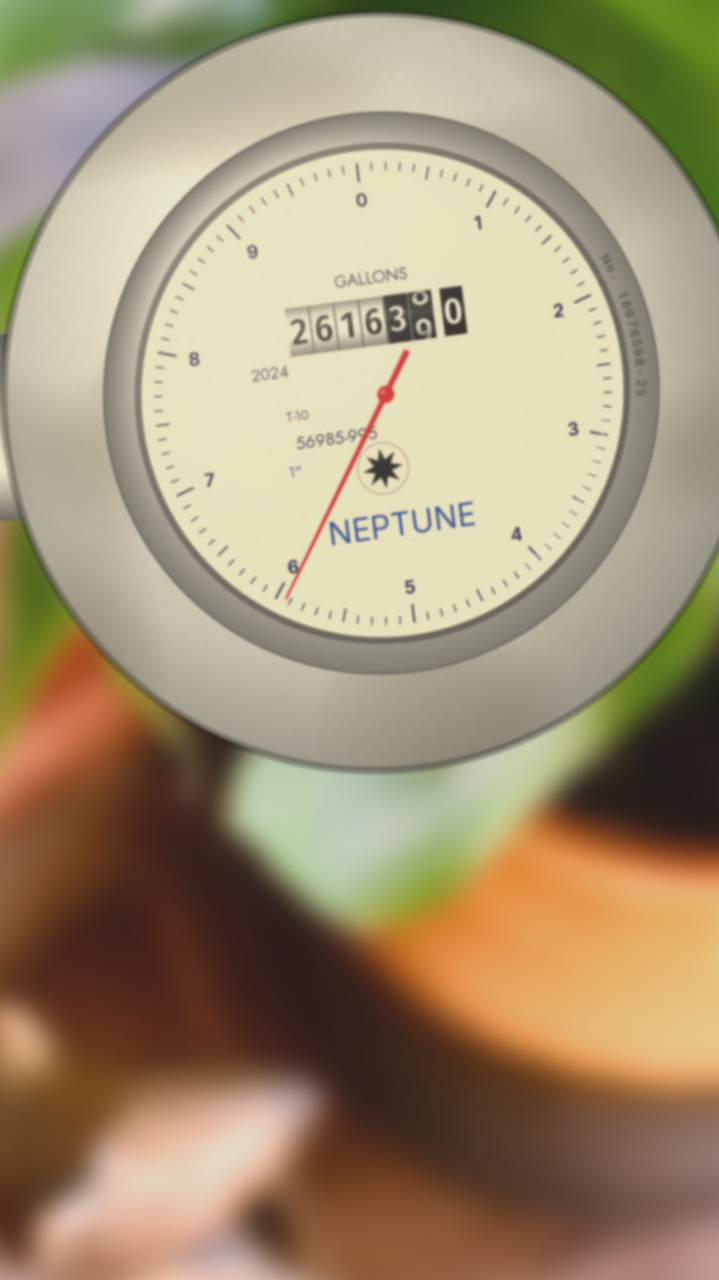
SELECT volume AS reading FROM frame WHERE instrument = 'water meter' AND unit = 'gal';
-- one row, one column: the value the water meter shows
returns 2616385.9 gal
